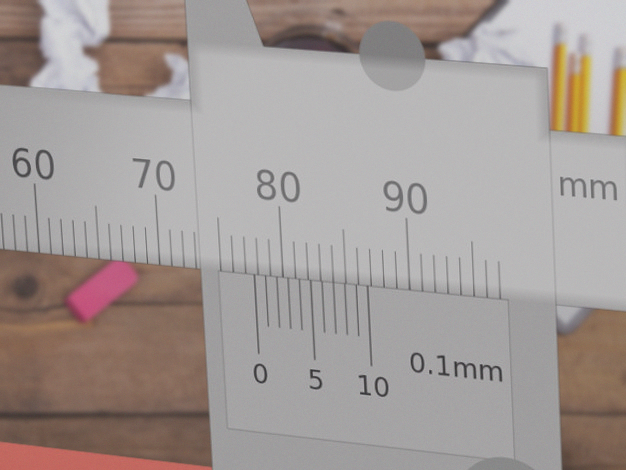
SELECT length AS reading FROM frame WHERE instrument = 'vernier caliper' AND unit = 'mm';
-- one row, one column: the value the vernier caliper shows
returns 77.7 mm
